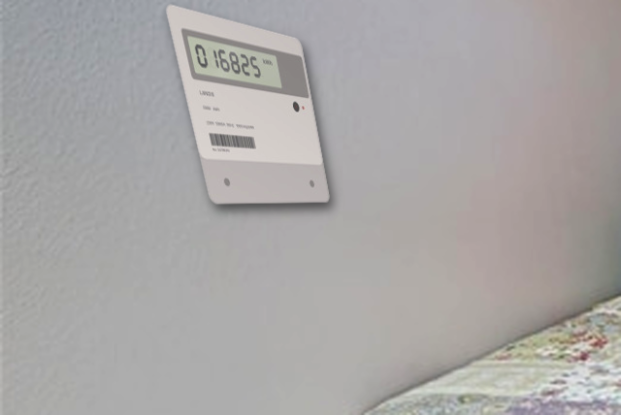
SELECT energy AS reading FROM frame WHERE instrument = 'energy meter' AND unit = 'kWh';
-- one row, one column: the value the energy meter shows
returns 16825 kWh
